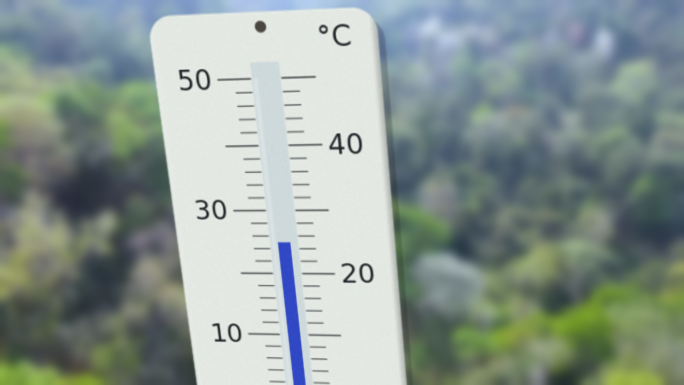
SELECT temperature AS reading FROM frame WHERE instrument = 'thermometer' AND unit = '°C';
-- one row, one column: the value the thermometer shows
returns 25 °C
